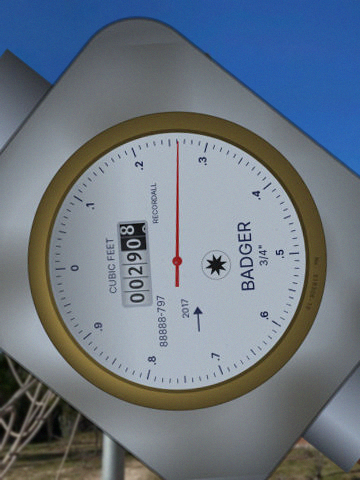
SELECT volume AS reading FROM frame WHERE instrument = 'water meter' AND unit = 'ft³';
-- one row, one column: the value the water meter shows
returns 2908.26 ft³
